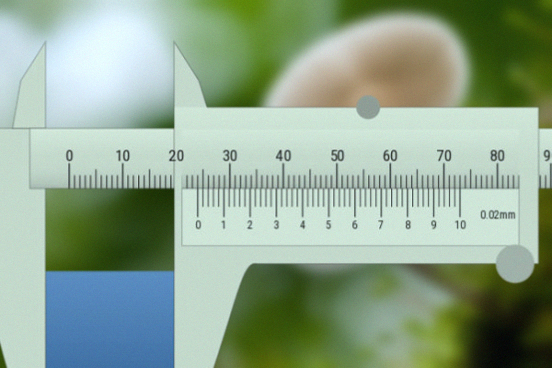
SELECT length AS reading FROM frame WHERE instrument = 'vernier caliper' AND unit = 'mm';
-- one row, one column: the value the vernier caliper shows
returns 24.0 mm
